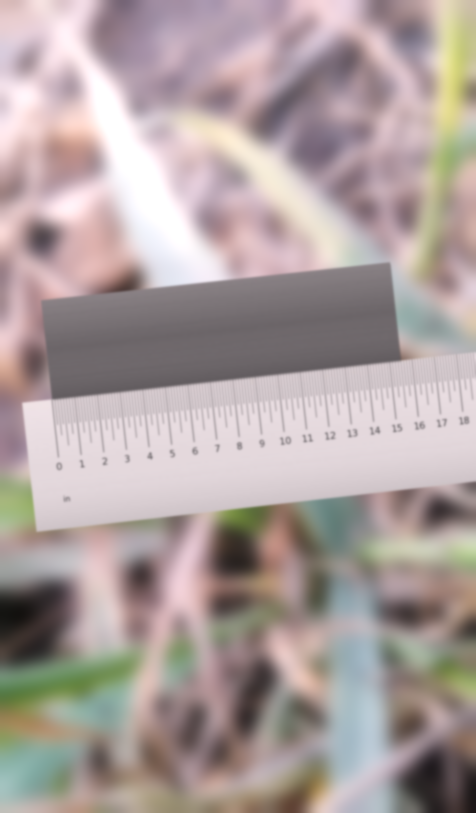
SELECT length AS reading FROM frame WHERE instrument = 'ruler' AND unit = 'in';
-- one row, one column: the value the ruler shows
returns 15.5 in
